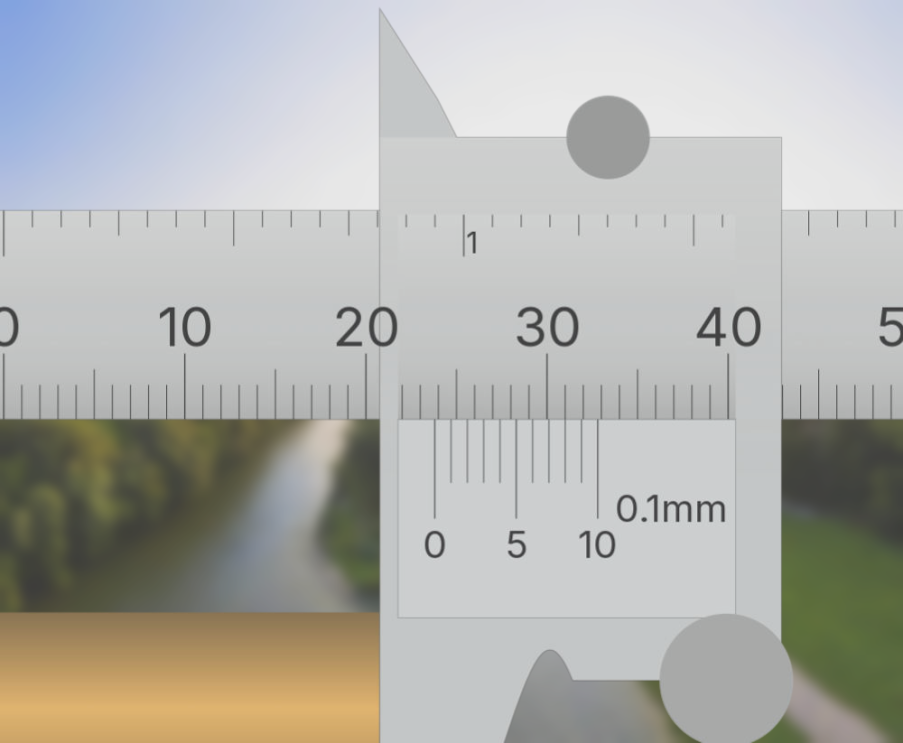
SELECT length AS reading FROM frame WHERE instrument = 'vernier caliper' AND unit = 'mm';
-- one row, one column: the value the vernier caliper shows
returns 23.8 mm
